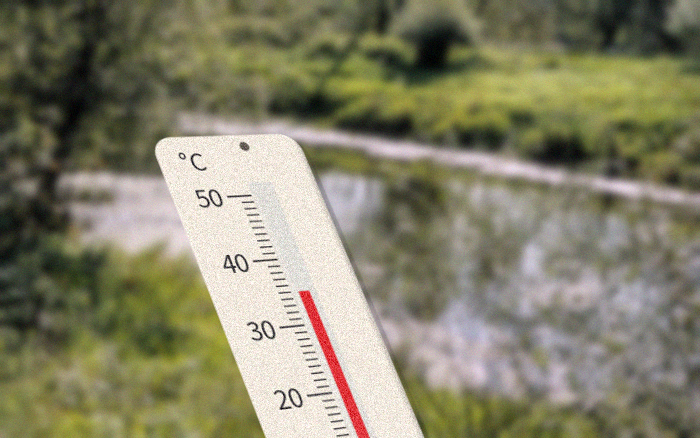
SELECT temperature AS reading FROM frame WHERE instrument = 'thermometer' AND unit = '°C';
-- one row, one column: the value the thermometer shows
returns 35 °C
